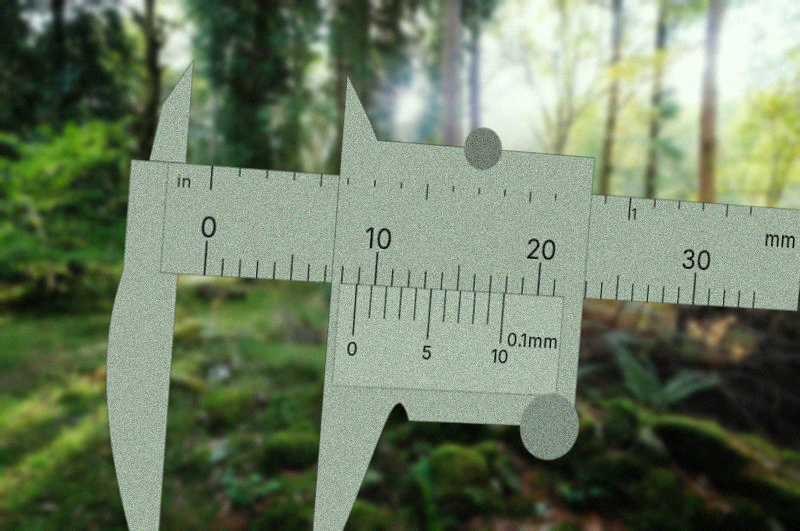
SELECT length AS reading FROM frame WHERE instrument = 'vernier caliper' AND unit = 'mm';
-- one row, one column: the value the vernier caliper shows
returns 8.9 mm
